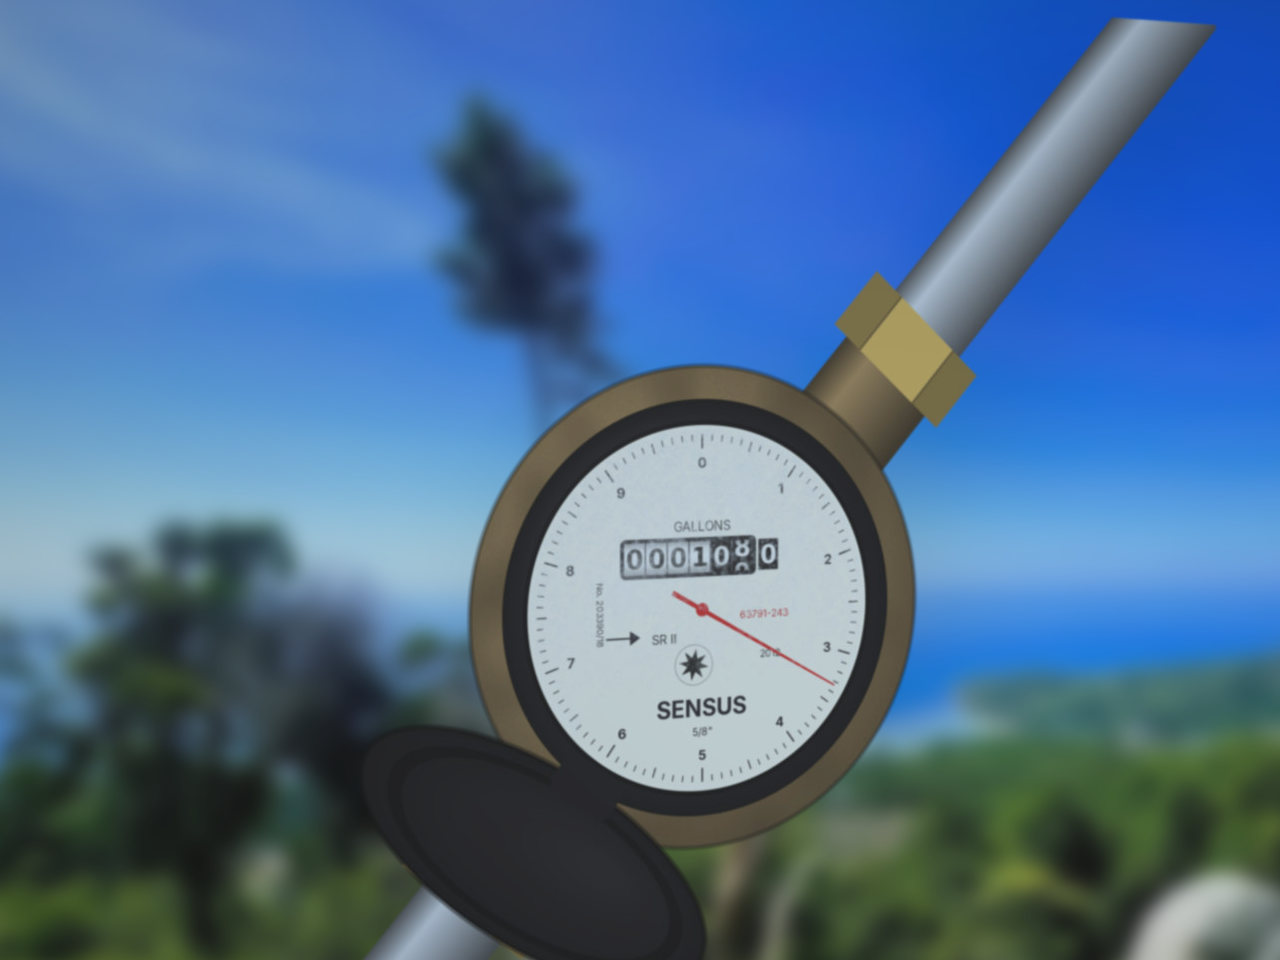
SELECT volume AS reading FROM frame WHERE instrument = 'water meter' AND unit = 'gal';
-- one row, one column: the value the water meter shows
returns 1083.3 gal
